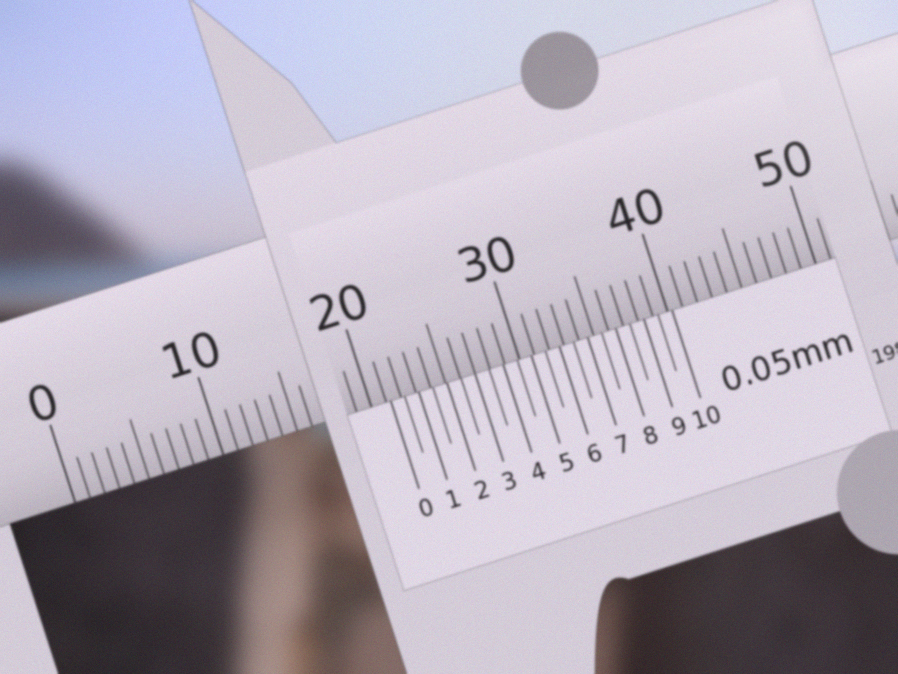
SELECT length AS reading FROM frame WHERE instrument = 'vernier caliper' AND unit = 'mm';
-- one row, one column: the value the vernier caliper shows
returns 21.3 mm
